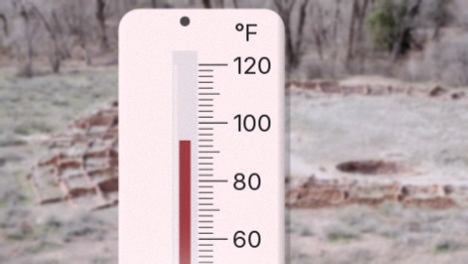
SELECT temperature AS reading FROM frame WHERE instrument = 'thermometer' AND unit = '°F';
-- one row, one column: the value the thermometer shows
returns 94 °F
